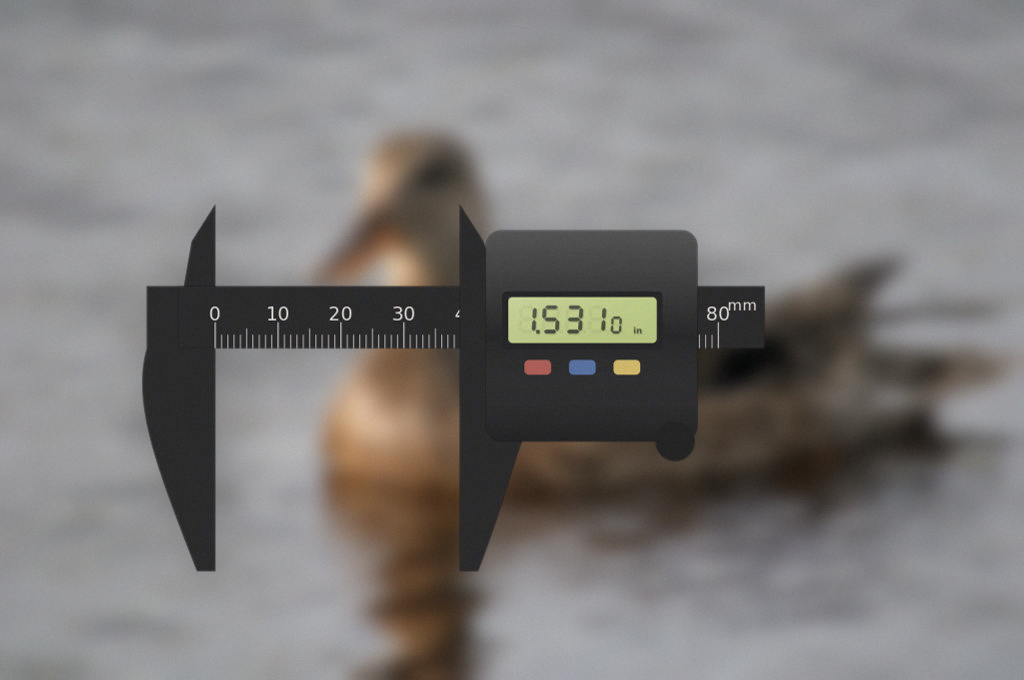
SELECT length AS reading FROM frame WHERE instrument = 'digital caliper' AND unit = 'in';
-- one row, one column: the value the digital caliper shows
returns 1.5310 in
